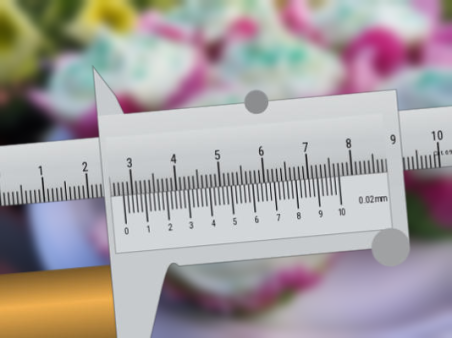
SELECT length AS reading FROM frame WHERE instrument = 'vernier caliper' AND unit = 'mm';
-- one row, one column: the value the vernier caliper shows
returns 28.0 mm
